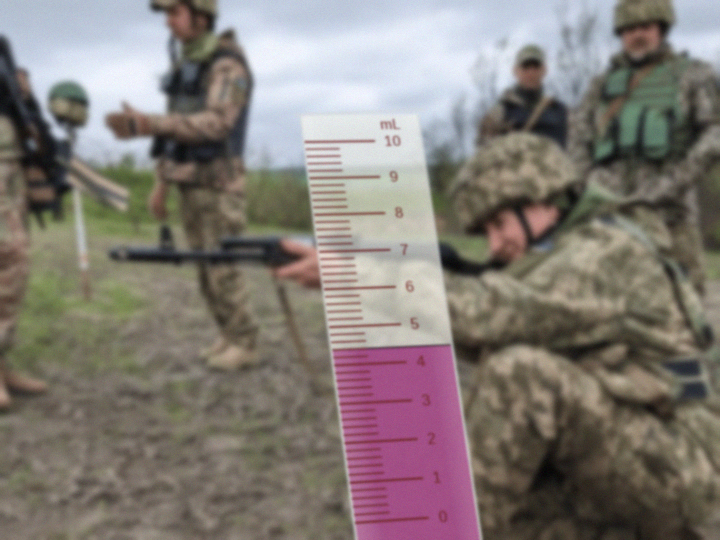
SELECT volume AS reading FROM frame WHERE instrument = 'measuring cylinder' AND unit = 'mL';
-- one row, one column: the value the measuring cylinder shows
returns 4.4 mL
